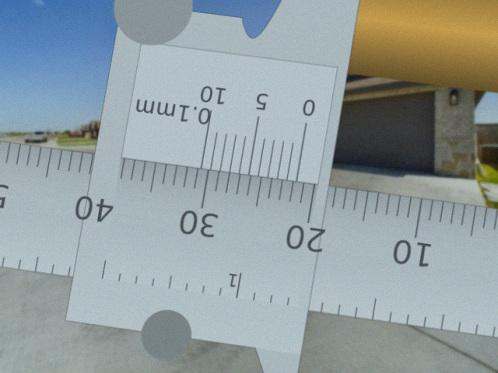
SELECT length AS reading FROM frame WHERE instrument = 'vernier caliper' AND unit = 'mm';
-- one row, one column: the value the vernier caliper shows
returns 21.7 mm
